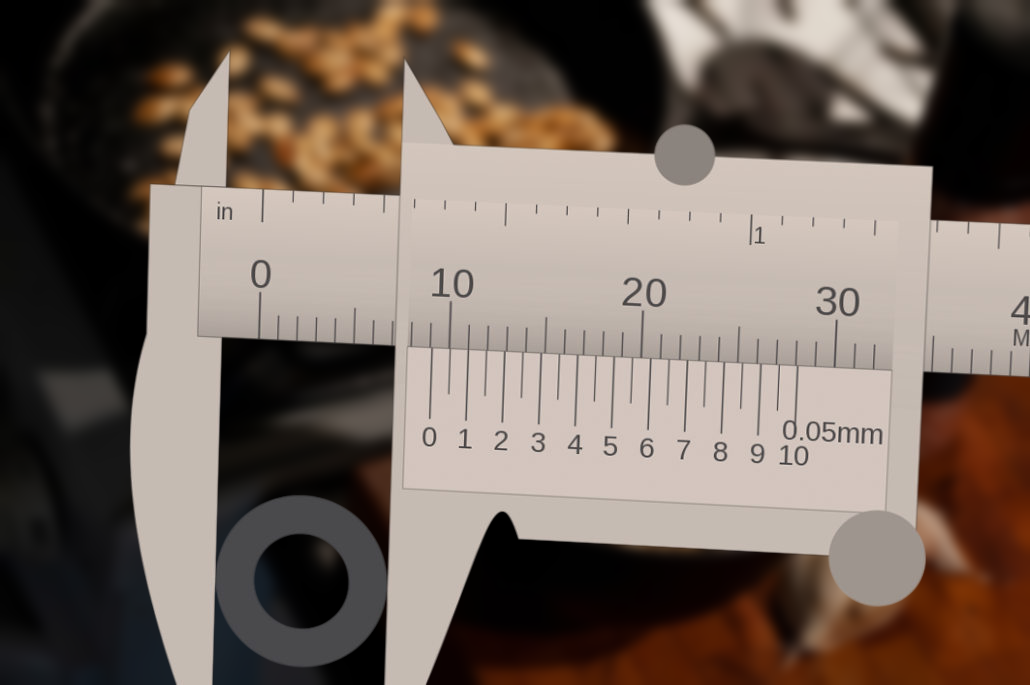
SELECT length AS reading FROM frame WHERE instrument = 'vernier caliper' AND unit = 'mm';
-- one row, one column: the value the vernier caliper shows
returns 9.1 mm
